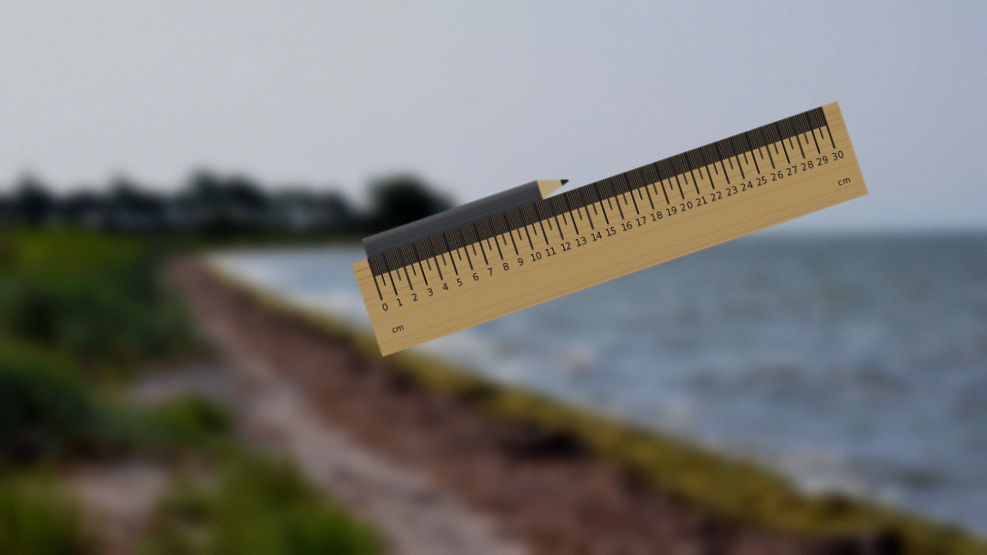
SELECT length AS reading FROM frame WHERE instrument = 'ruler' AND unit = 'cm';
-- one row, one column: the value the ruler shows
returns 13.5 cm
